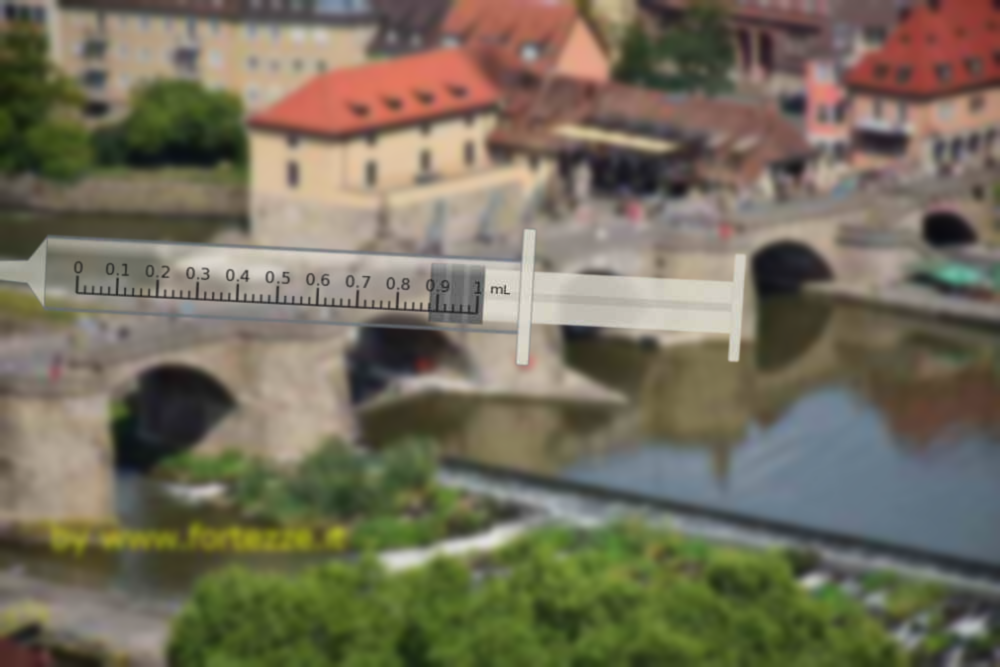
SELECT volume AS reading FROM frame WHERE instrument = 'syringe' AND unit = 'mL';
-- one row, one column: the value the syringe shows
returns 0.88 mL
